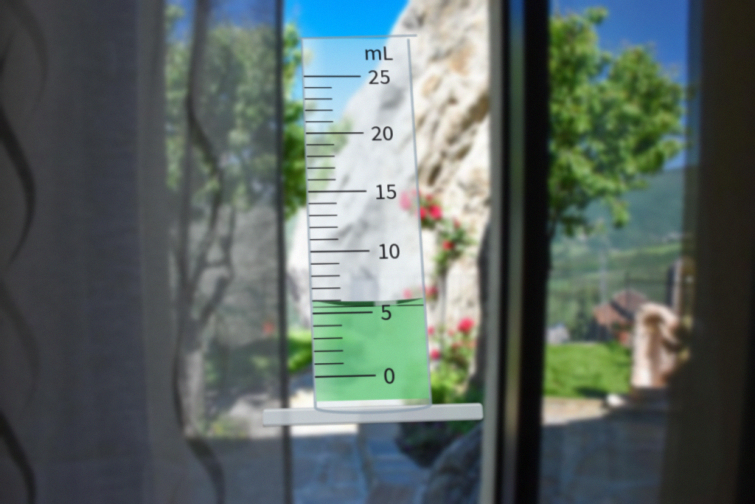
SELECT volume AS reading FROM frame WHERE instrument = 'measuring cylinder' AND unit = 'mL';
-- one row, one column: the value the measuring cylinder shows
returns 5.5 mL
